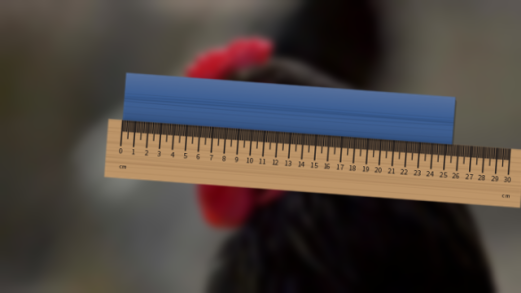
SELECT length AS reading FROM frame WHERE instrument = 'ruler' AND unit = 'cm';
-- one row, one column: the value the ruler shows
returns 25.5 cm
